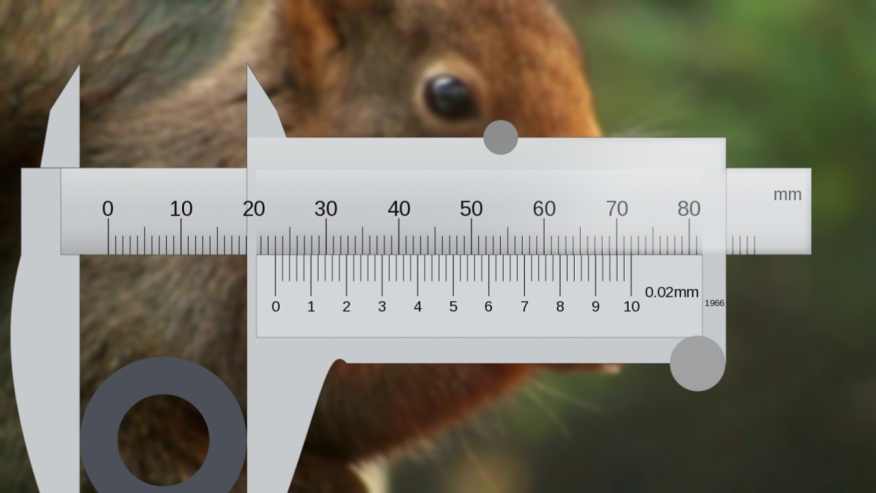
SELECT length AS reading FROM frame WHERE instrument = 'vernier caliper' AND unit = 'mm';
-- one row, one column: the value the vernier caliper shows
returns 23.0 mm
